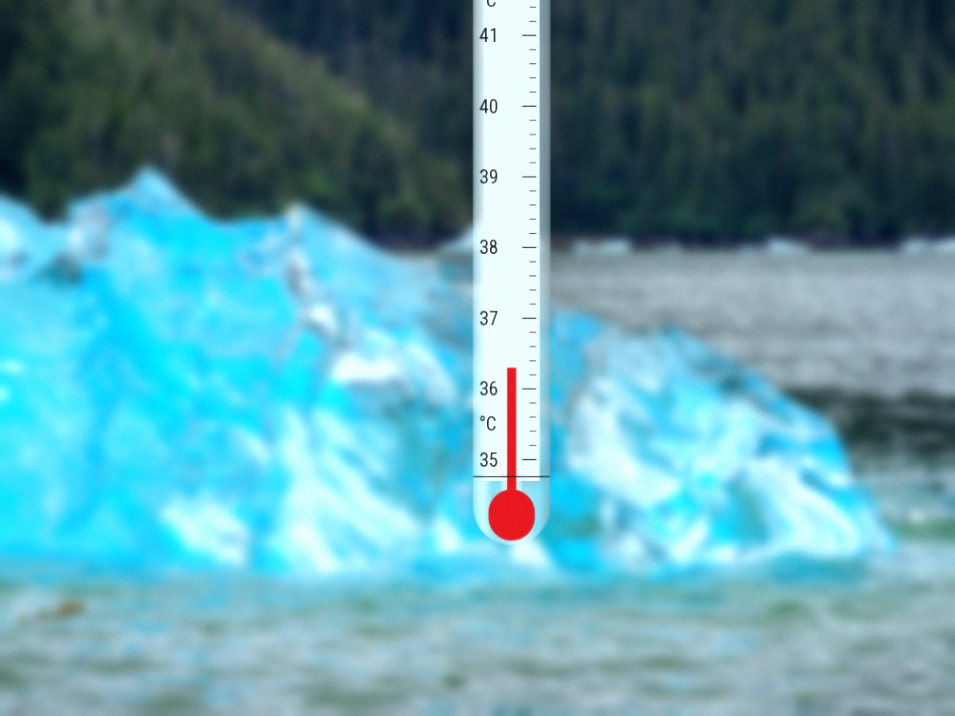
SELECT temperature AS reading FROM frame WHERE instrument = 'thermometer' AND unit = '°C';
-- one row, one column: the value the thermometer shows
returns 36.3 °C
